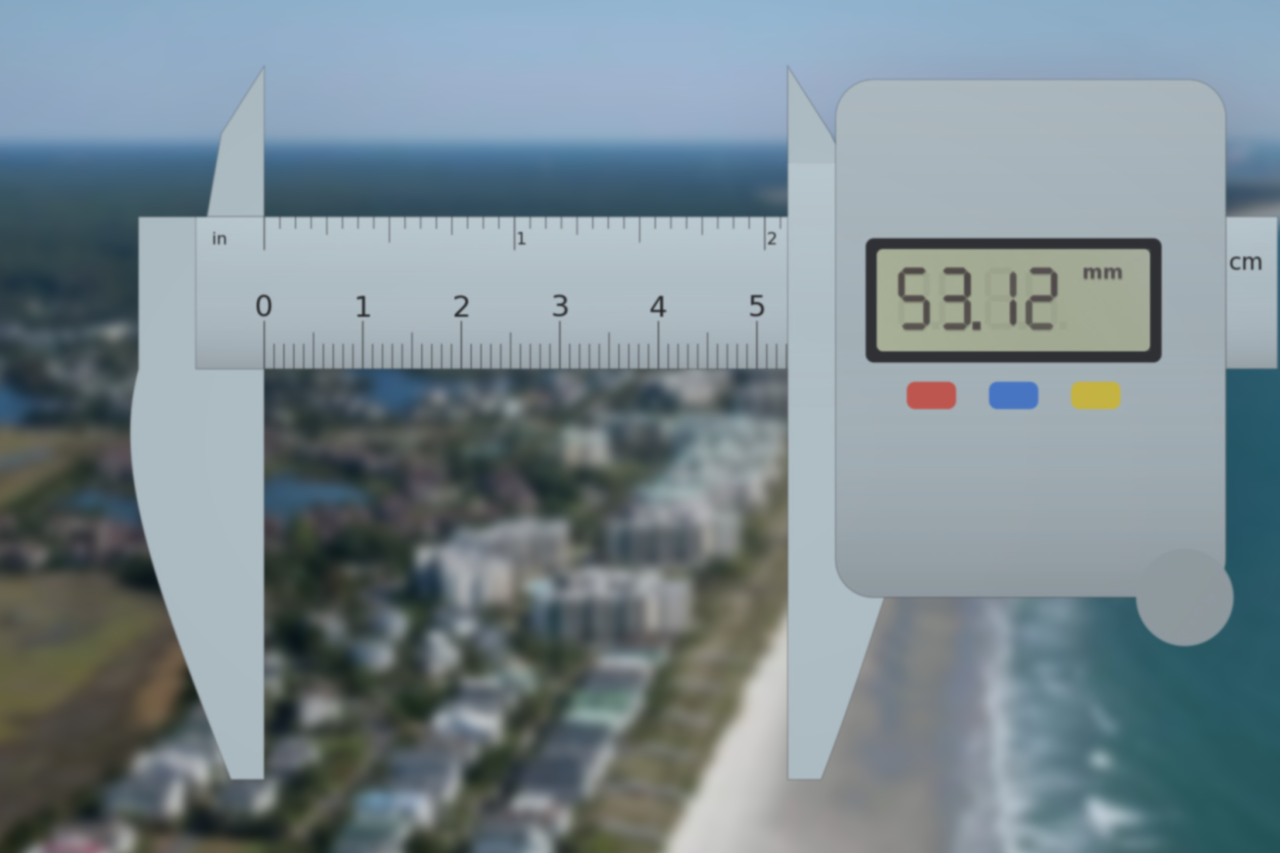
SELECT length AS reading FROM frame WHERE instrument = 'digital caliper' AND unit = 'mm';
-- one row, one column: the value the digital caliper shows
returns 53.12 mm
